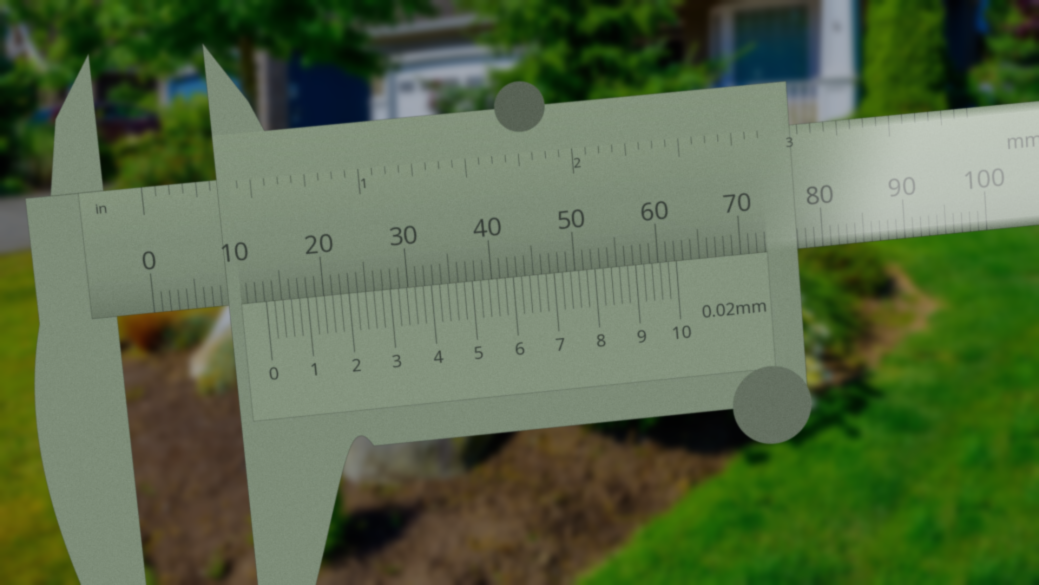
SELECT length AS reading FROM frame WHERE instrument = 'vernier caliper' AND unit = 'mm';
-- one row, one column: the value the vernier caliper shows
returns 13.2 mm
